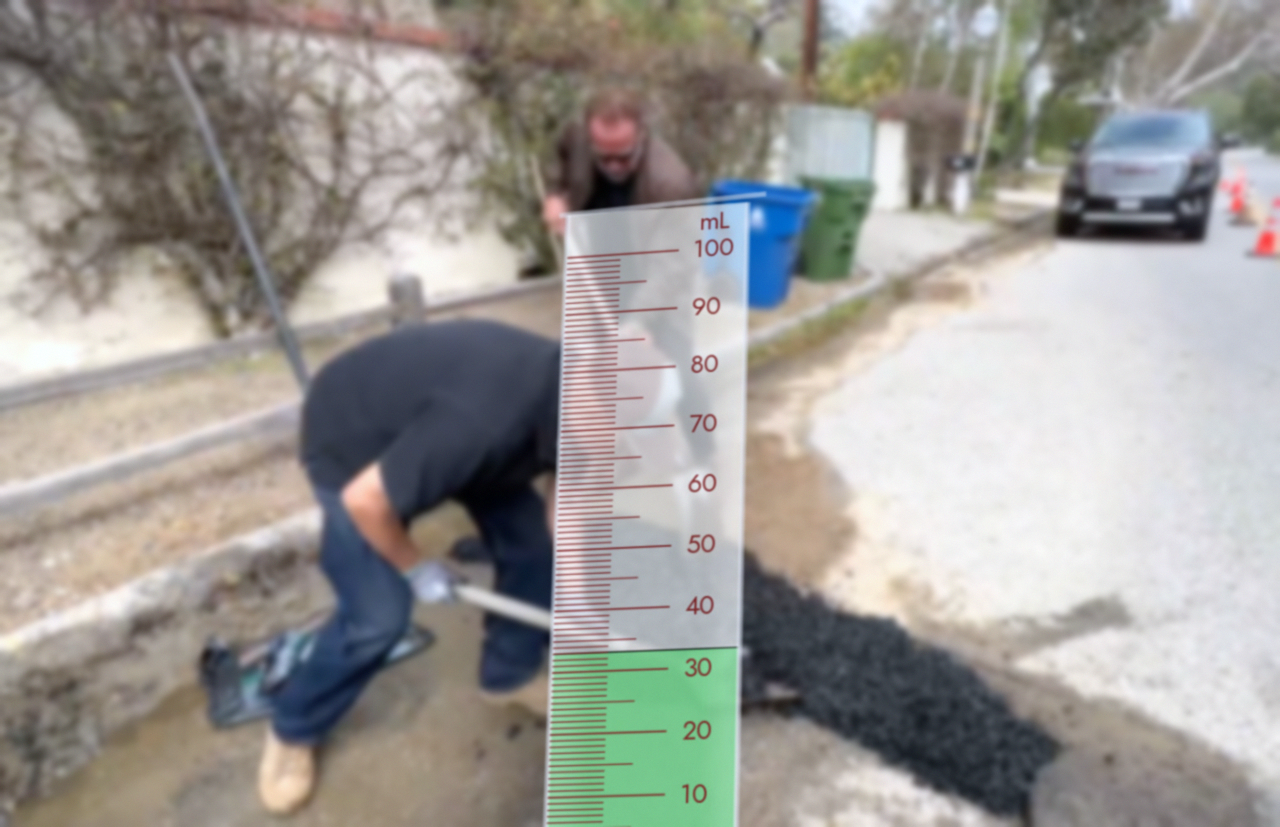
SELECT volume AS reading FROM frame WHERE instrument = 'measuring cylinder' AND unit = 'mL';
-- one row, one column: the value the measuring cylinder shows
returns 33 mL
